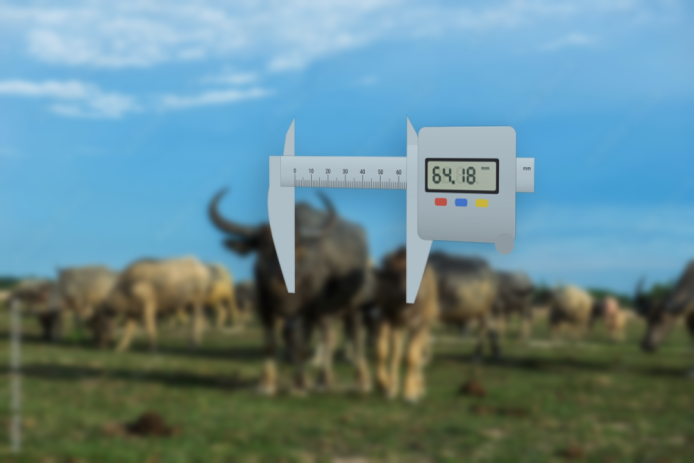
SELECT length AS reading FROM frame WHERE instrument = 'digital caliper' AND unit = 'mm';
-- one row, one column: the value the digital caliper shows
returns 64.18 mm
